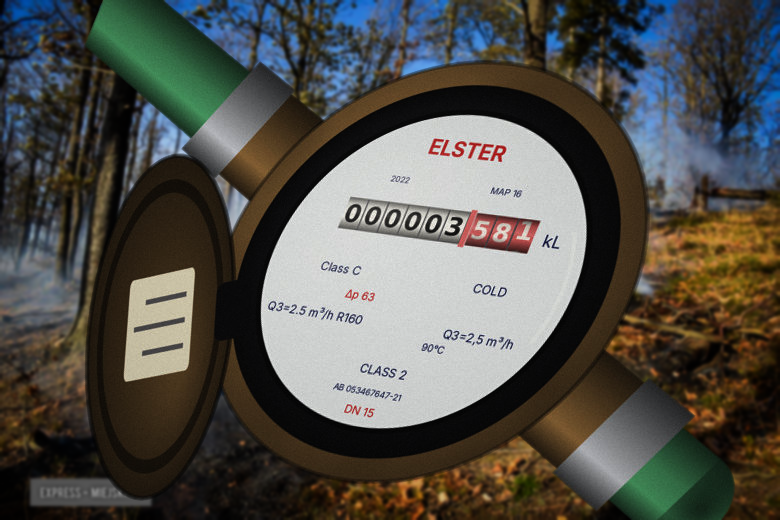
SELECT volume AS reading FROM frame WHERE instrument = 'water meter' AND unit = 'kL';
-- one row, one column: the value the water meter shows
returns 3.581 kL
